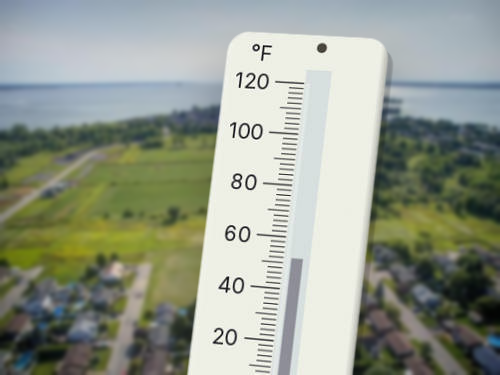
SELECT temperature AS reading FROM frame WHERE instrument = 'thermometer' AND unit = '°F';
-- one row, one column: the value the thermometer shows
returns 52 °F
